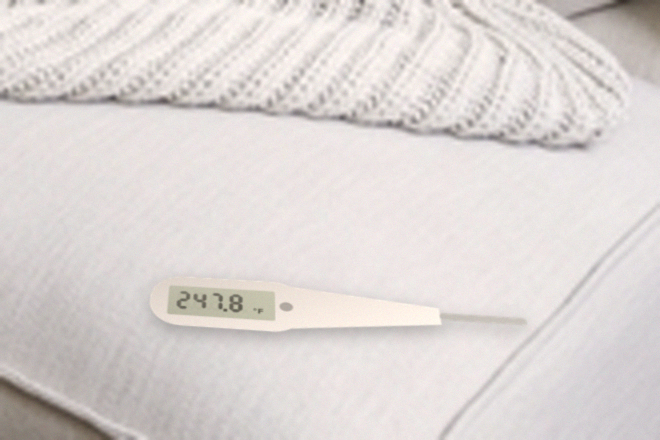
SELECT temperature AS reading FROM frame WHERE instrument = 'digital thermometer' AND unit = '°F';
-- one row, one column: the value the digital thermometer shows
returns 247.8 °F
